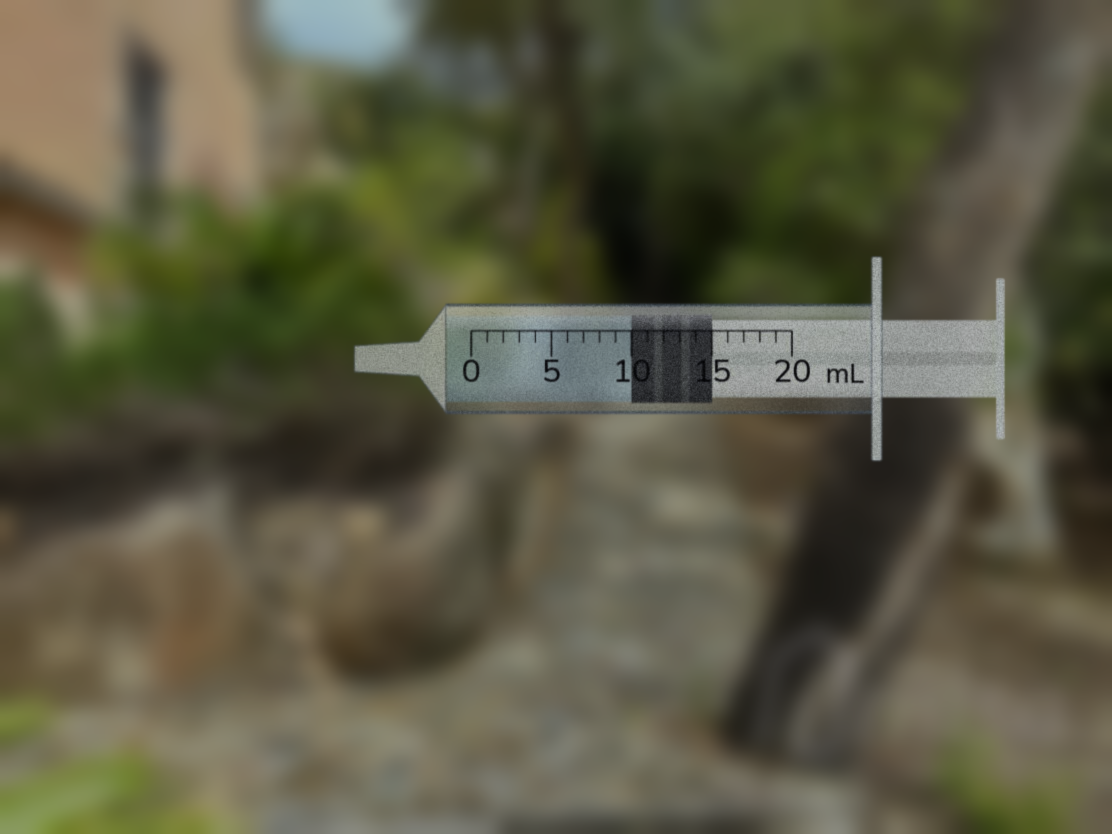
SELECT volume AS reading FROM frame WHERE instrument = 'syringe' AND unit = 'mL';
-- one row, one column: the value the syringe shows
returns 10 mL
